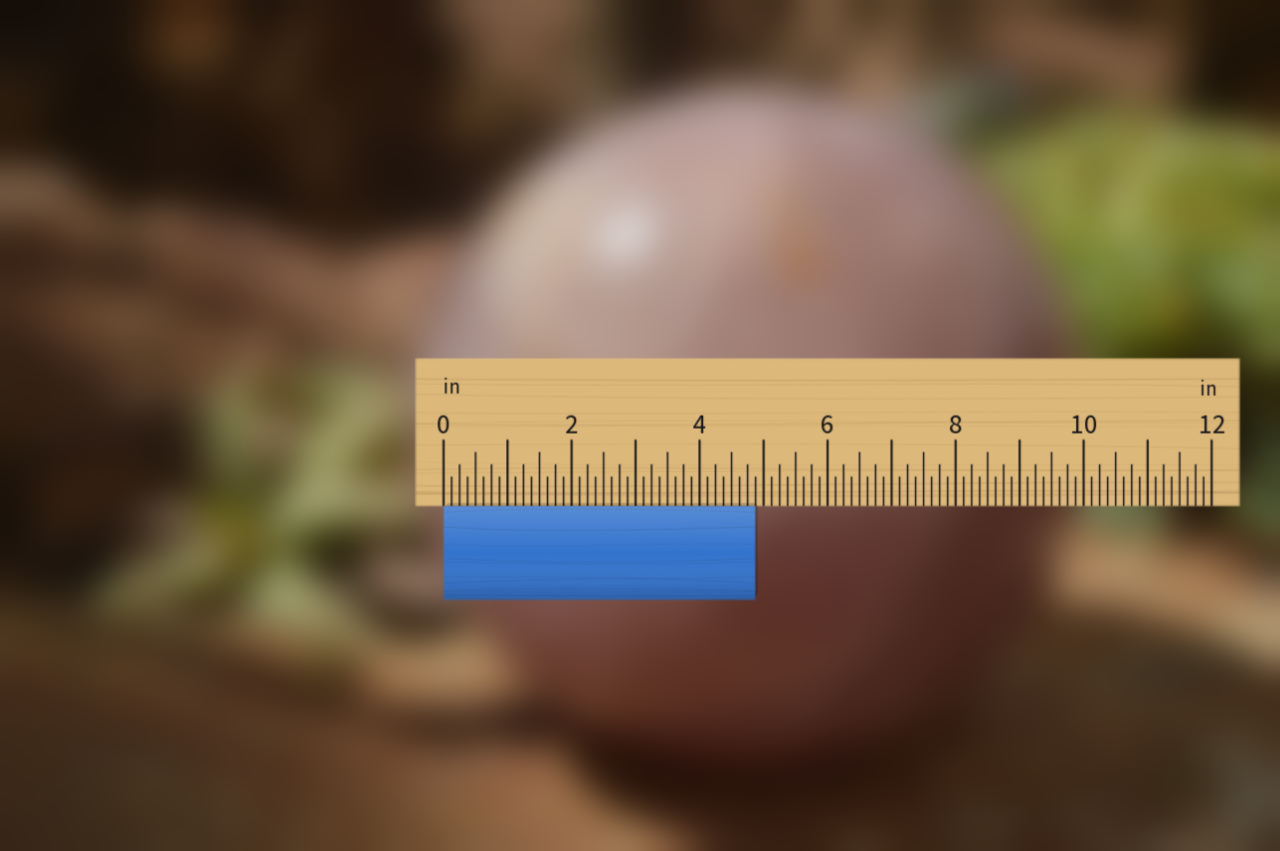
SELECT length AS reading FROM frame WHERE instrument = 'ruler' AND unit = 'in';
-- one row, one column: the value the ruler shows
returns 4.875 in
